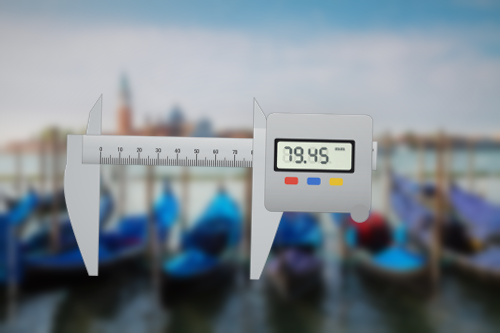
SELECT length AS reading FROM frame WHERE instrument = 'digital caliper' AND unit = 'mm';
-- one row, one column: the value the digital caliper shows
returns 79.45 mm
